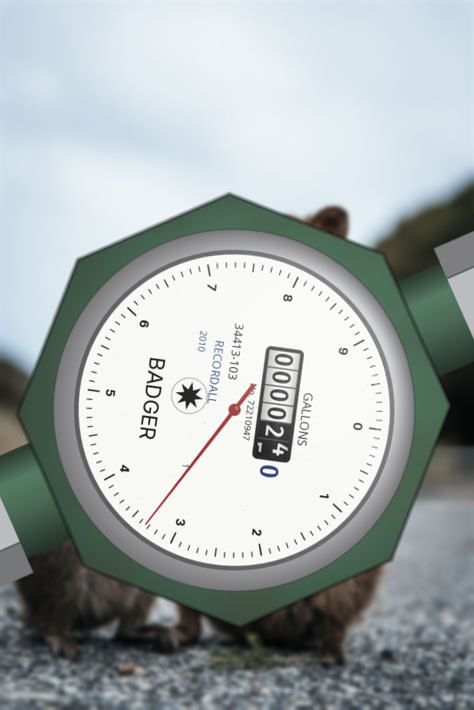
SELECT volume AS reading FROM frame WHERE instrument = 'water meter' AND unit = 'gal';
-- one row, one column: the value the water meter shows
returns 243.3 gal
